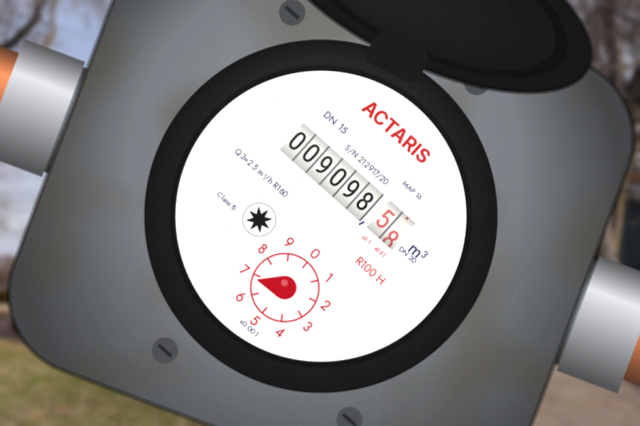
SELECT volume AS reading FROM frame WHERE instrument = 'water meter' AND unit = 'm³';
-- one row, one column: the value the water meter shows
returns 9098.576 m³
